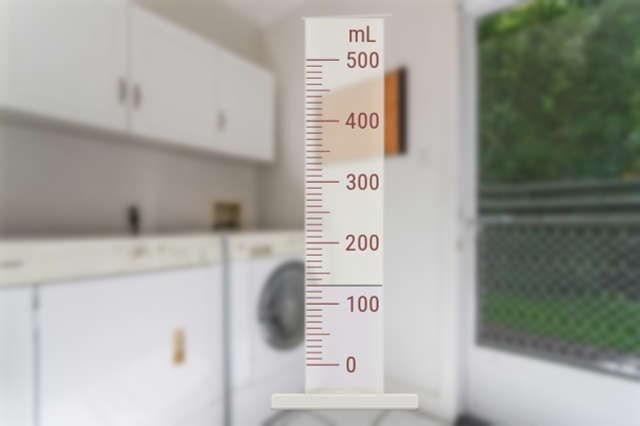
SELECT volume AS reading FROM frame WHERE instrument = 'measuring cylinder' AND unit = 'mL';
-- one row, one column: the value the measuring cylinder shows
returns 130 mL
